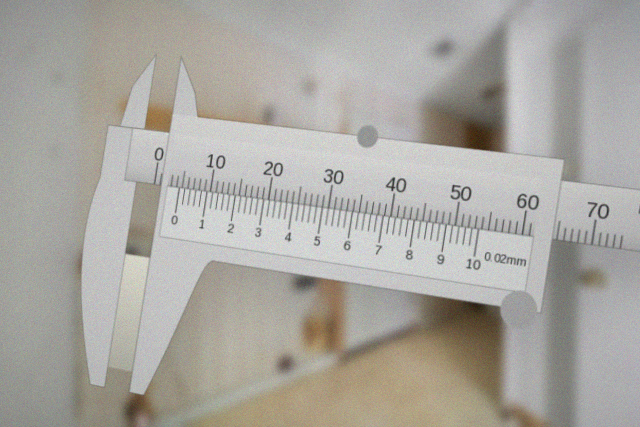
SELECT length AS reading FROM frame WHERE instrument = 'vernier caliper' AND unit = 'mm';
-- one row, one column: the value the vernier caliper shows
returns 4.5 mm
